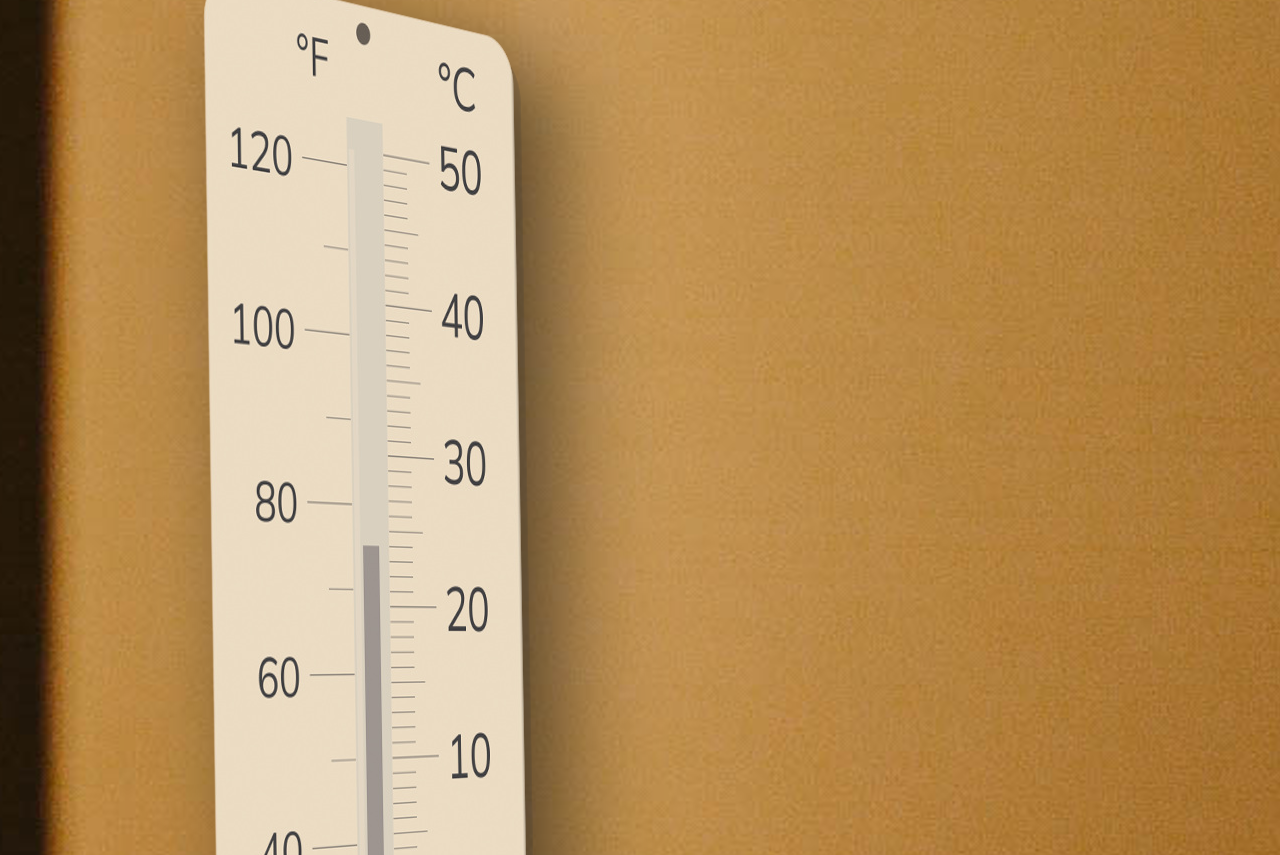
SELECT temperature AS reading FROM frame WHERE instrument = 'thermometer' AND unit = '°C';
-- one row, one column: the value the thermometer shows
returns 24 °C
